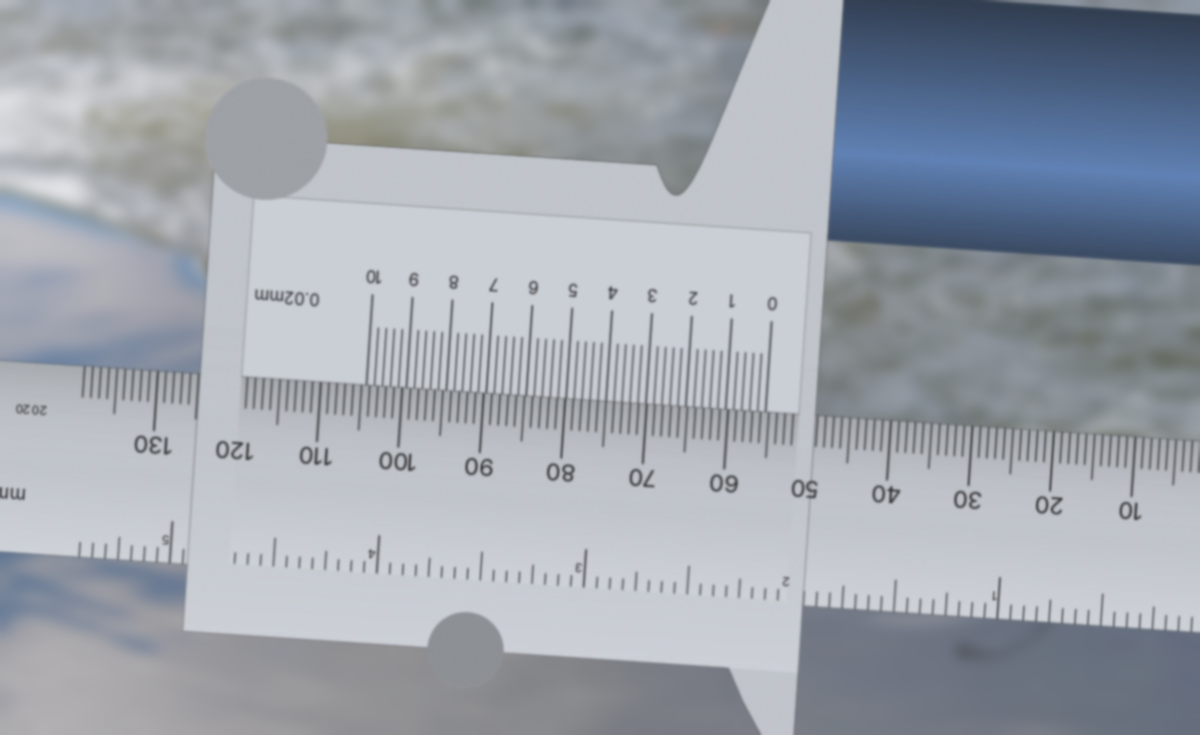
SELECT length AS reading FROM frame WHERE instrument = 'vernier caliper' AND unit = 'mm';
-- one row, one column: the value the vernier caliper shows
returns 55.4 mm
